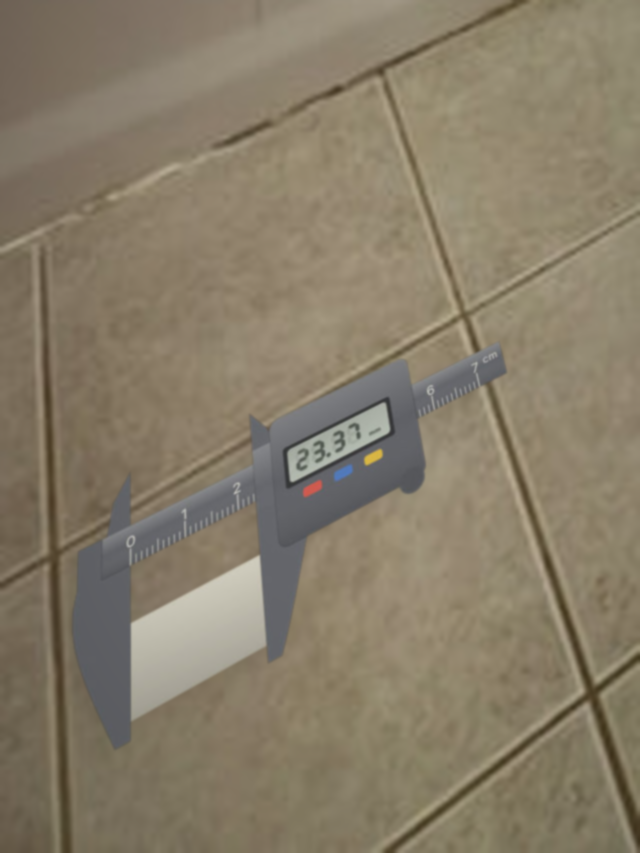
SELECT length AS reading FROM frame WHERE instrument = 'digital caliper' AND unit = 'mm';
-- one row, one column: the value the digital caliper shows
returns 23.37 mm
